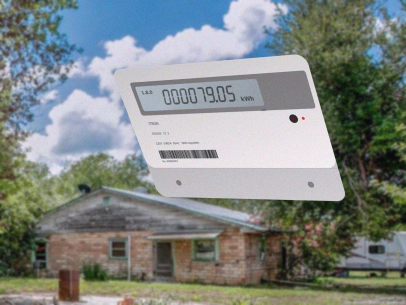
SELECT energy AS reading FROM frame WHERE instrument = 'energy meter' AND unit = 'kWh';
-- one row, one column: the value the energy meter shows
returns 79.05 kWh
